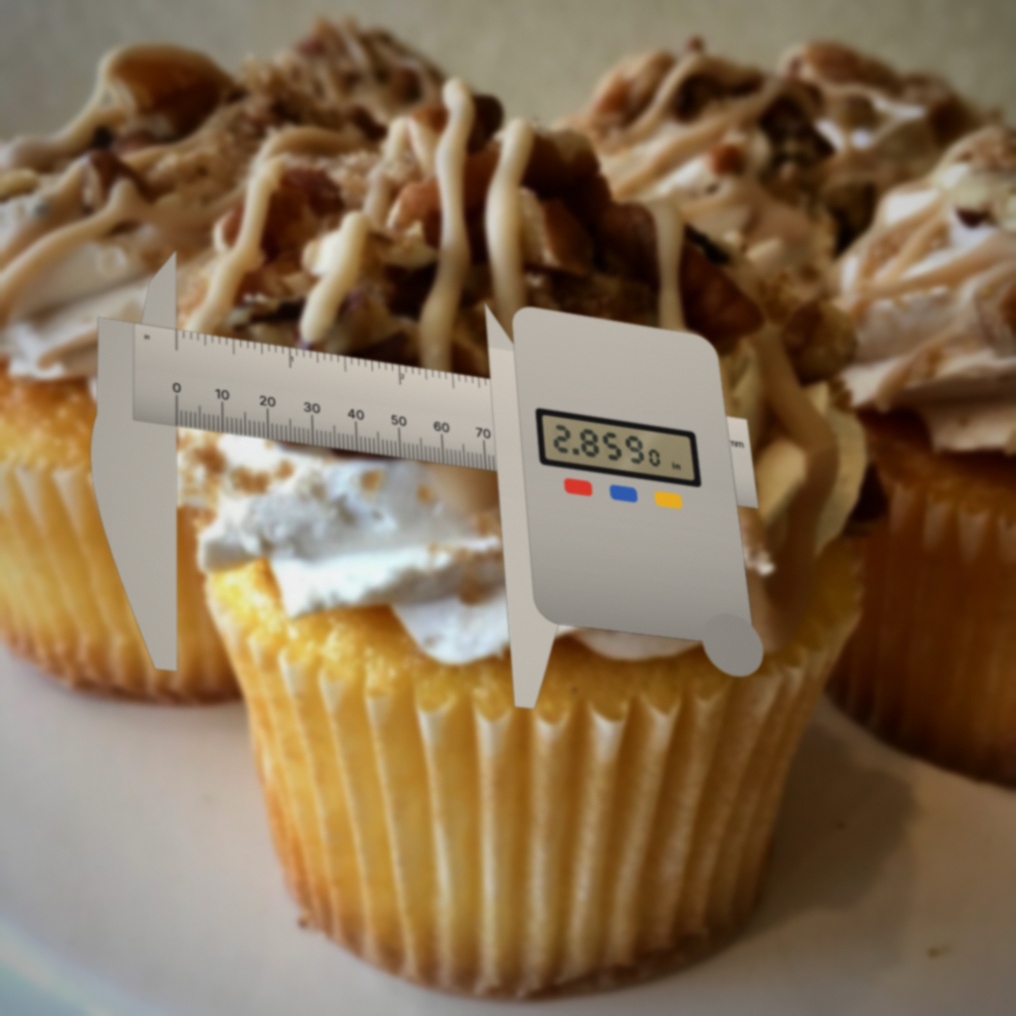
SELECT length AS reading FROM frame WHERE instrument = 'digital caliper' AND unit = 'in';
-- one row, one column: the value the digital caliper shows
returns 2.8590 in
